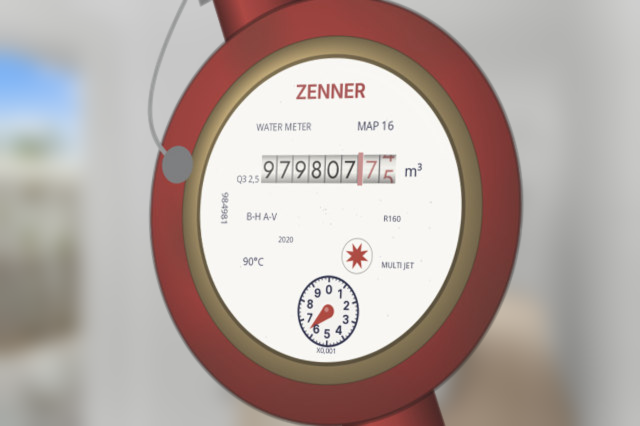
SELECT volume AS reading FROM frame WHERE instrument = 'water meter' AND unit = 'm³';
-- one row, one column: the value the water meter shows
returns 979807.746 m³
